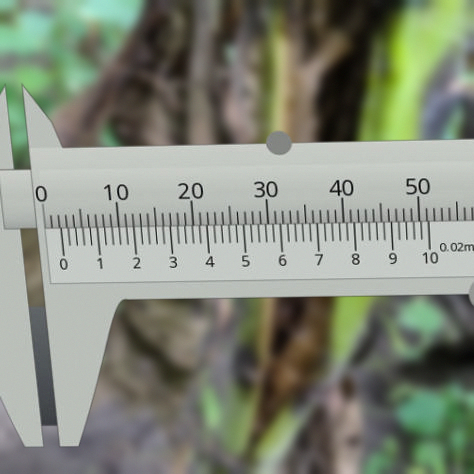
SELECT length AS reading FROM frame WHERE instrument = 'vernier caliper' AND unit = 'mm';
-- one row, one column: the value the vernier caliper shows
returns 2.2 mm
